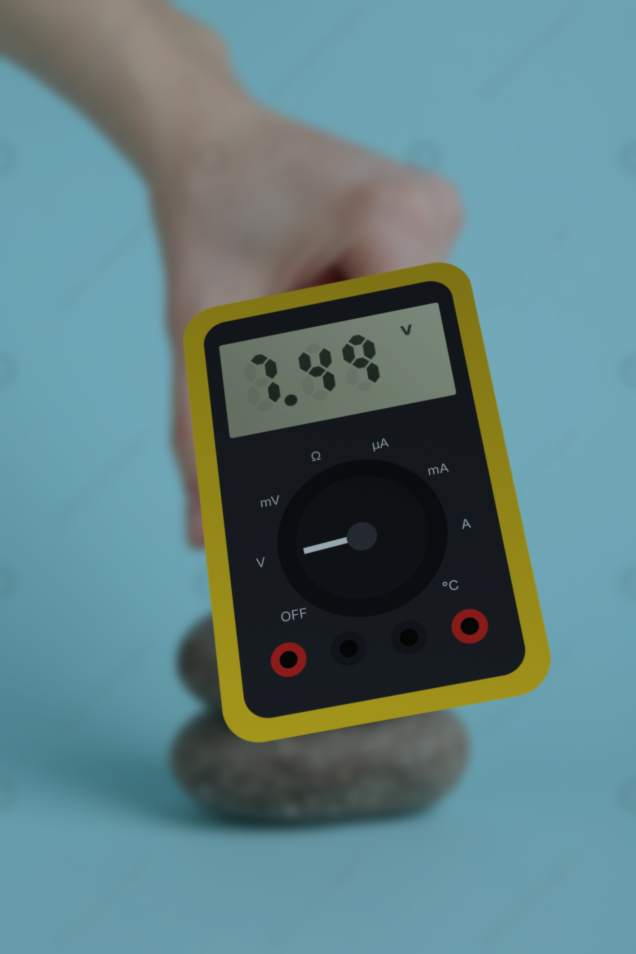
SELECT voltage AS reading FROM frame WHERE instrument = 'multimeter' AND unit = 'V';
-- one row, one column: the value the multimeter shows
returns 7.49 V
